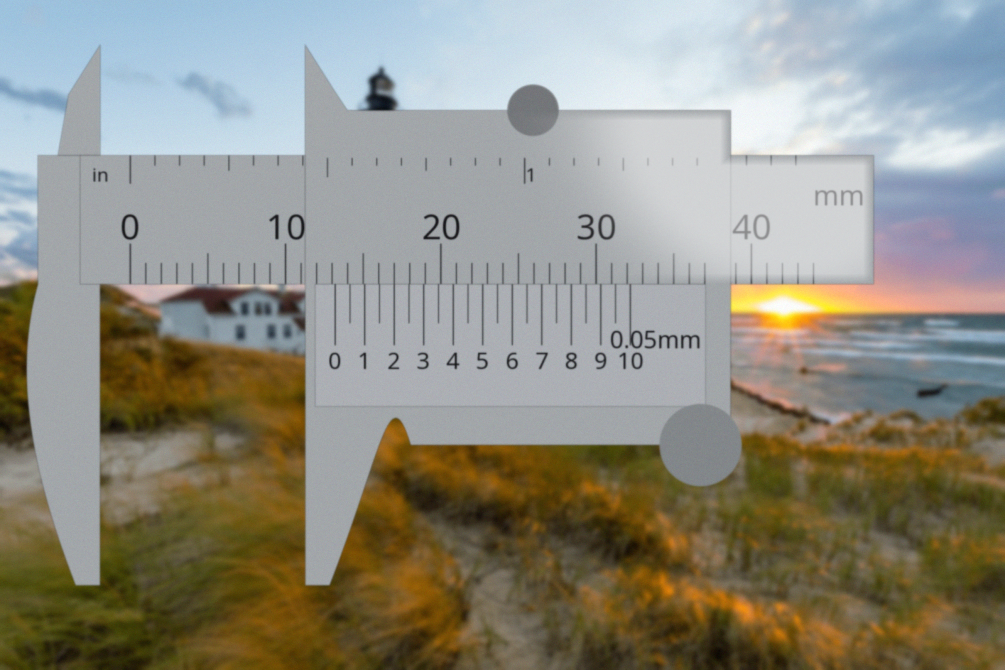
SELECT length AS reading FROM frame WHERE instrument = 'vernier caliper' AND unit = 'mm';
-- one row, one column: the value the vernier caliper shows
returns 13.2 mm
